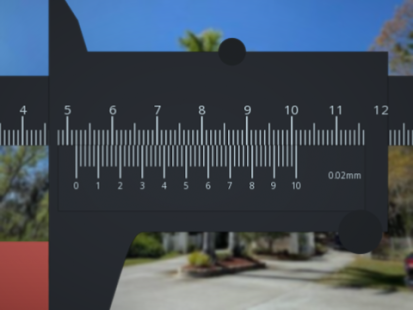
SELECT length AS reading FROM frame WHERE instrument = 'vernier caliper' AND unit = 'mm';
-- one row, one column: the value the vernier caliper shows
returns 52.0 mm
